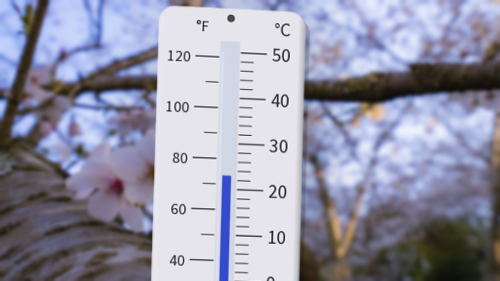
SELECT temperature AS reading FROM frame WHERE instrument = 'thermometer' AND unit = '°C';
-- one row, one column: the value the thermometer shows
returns 23 °C
